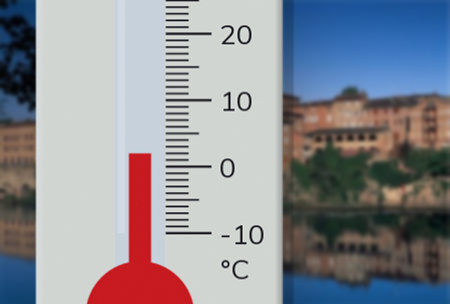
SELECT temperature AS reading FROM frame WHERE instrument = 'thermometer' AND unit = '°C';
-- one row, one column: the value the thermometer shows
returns 2 °C
